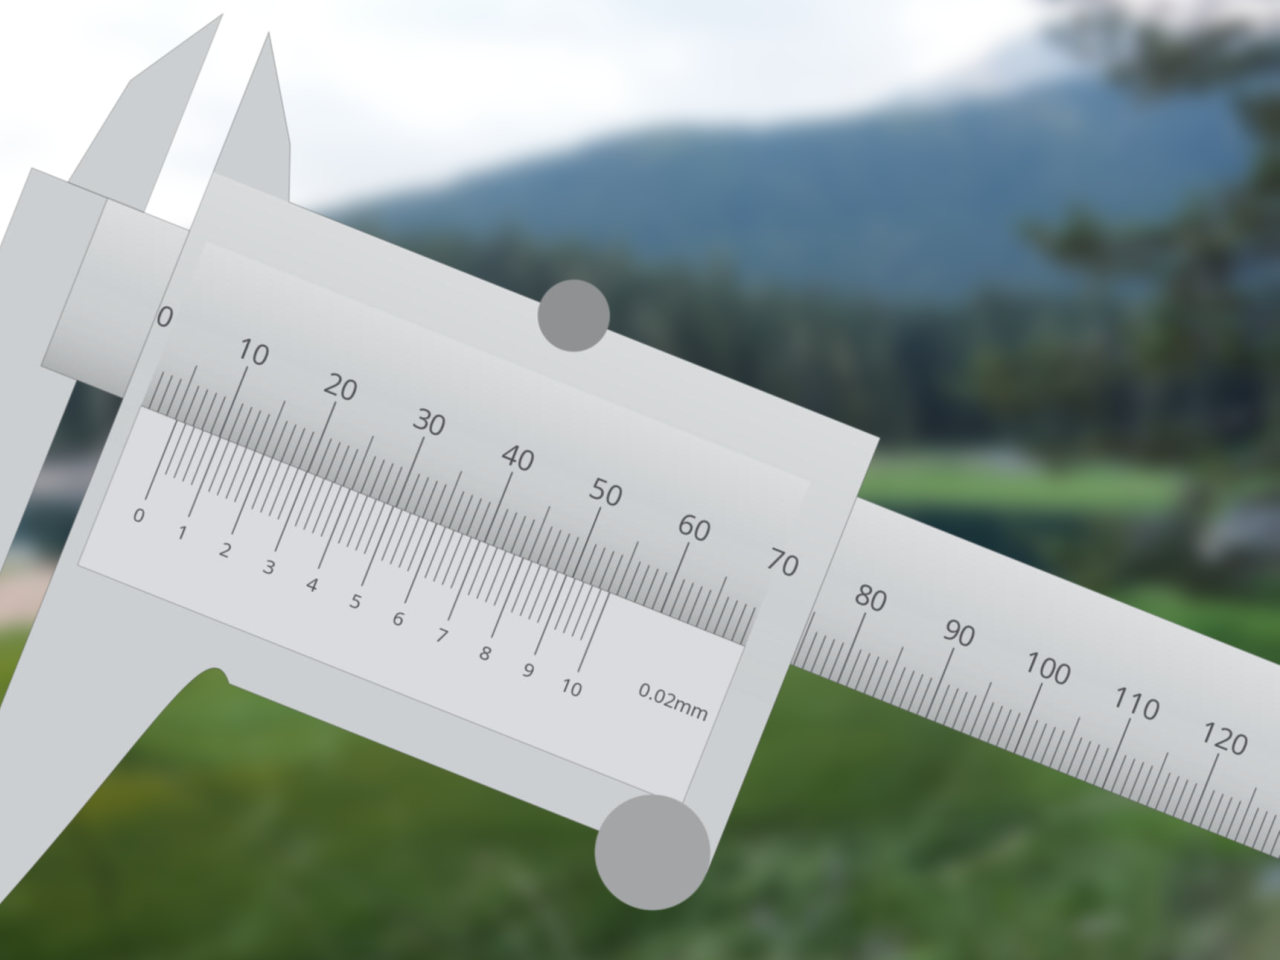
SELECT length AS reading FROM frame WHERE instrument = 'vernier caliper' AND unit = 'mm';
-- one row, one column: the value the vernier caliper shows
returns 5.2 mm
